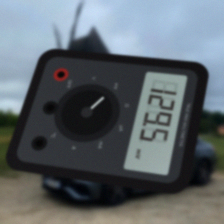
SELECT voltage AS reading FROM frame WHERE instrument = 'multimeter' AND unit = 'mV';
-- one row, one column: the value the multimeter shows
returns 129.5 mV
